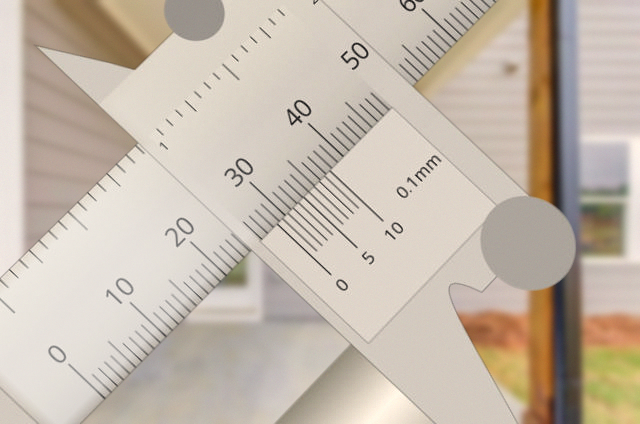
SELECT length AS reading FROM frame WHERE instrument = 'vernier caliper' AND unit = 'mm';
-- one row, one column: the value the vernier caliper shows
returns 28.6 mm
